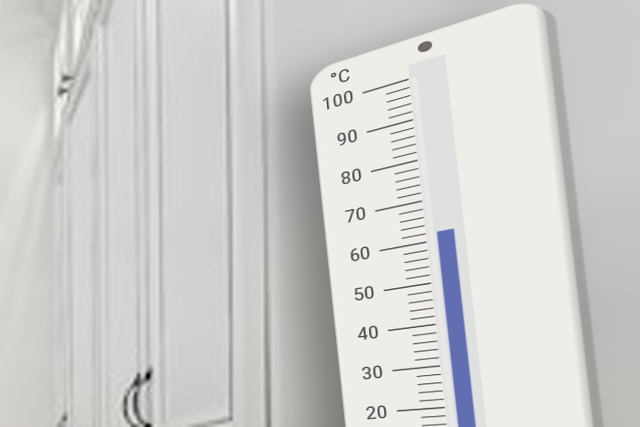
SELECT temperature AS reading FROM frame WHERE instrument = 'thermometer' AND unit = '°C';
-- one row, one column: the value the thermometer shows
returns 62 °C
